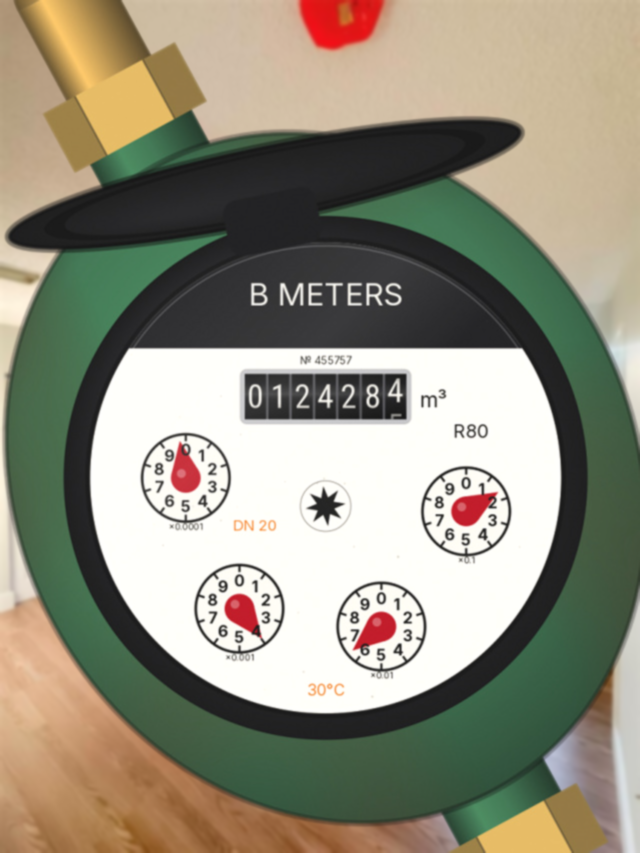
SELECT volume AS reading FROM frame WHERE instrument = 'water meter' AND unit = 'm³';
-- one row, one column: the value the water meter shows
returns 124284.1639 m³
